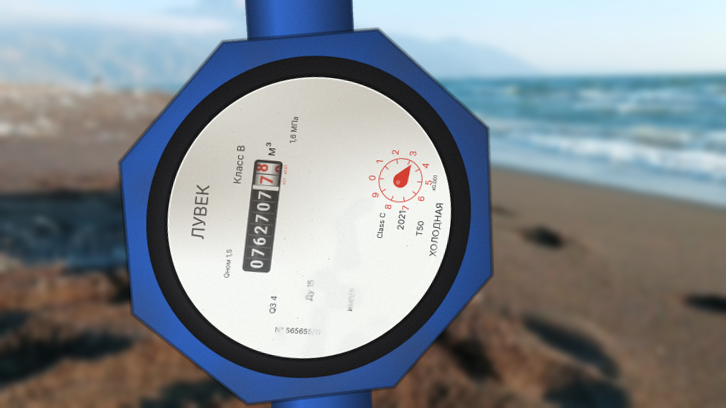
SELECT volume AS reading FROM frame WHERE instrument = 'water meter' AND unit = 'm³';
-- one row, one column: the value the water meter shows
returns 762707.783 m³
